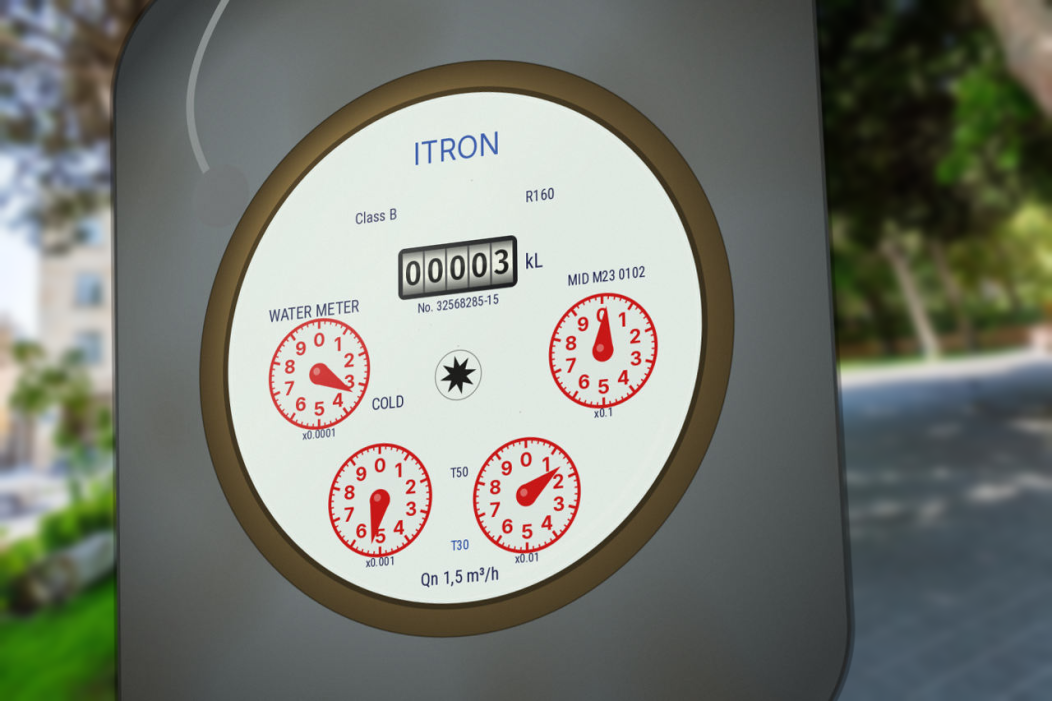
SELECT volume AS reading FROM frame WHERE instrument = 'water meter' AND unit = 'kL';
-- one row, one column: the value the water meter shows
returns 3.0153 kL
